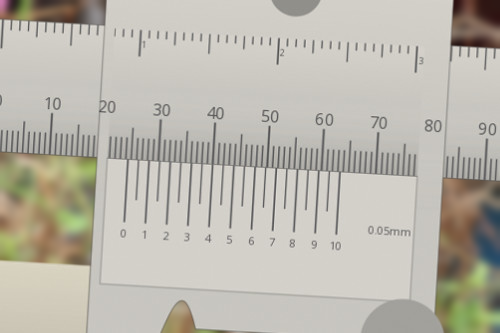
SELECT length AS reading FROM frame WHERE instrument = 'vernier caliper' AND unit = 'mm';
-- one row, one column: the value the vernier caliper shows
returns 24.4 mm
